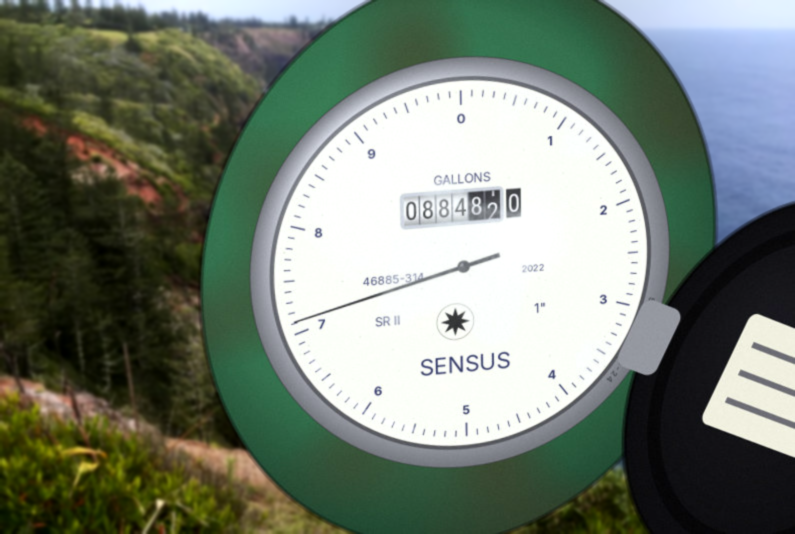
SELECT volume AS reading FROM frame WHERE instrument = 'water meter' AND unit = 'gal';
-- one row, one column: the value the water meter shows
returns 884817.1 gal
